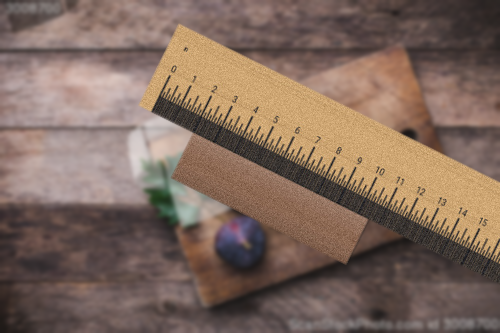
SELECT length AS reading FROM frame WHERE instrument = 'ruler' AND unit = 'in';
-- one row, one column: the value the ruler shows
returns 8.5 in
